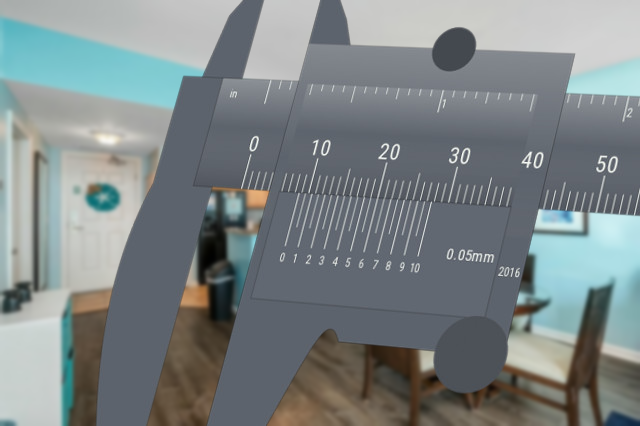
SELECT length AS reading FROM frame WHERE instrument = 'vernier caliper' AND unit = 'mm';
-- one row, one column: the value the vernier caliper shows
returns 8.6 mm
